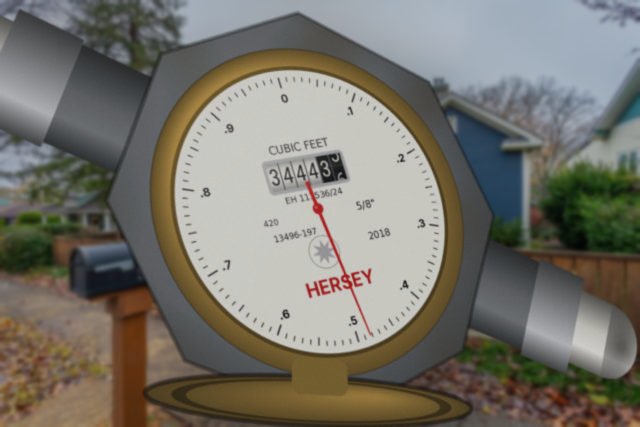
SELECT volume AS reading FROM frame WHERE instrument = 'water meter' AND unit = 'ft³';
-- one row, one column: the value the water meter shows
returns 344435.48 ft³
